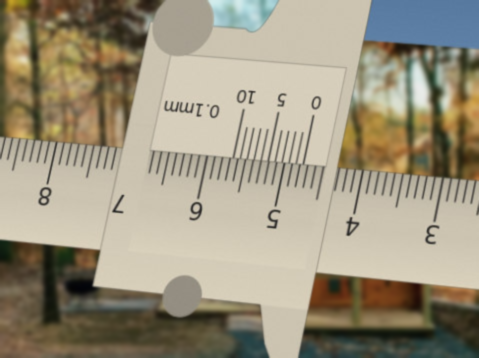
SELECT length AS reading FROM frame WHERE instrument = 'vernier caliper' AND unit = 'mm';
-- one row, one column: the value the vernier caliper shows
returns 47.6 mm
